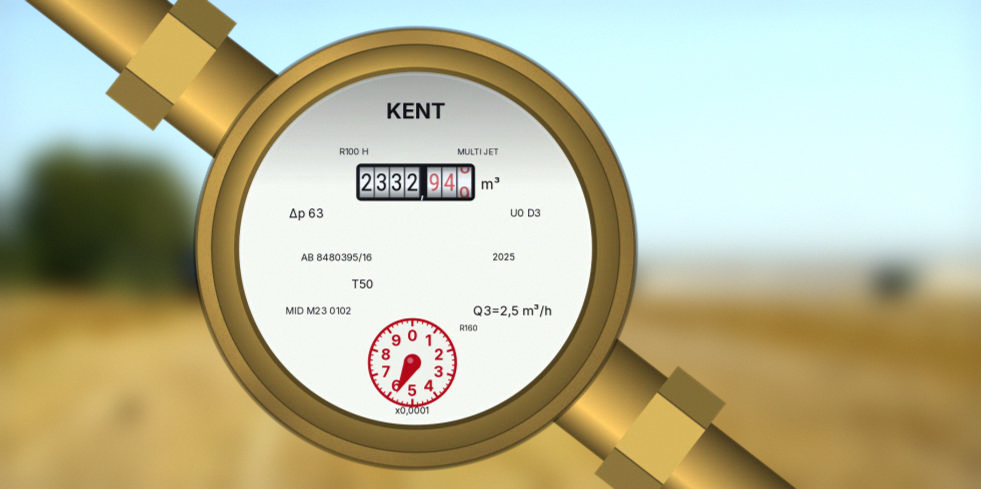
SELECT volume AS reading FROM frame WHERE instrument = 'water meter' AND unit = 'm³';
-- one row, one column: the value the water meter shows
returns 2332.9485 m³
